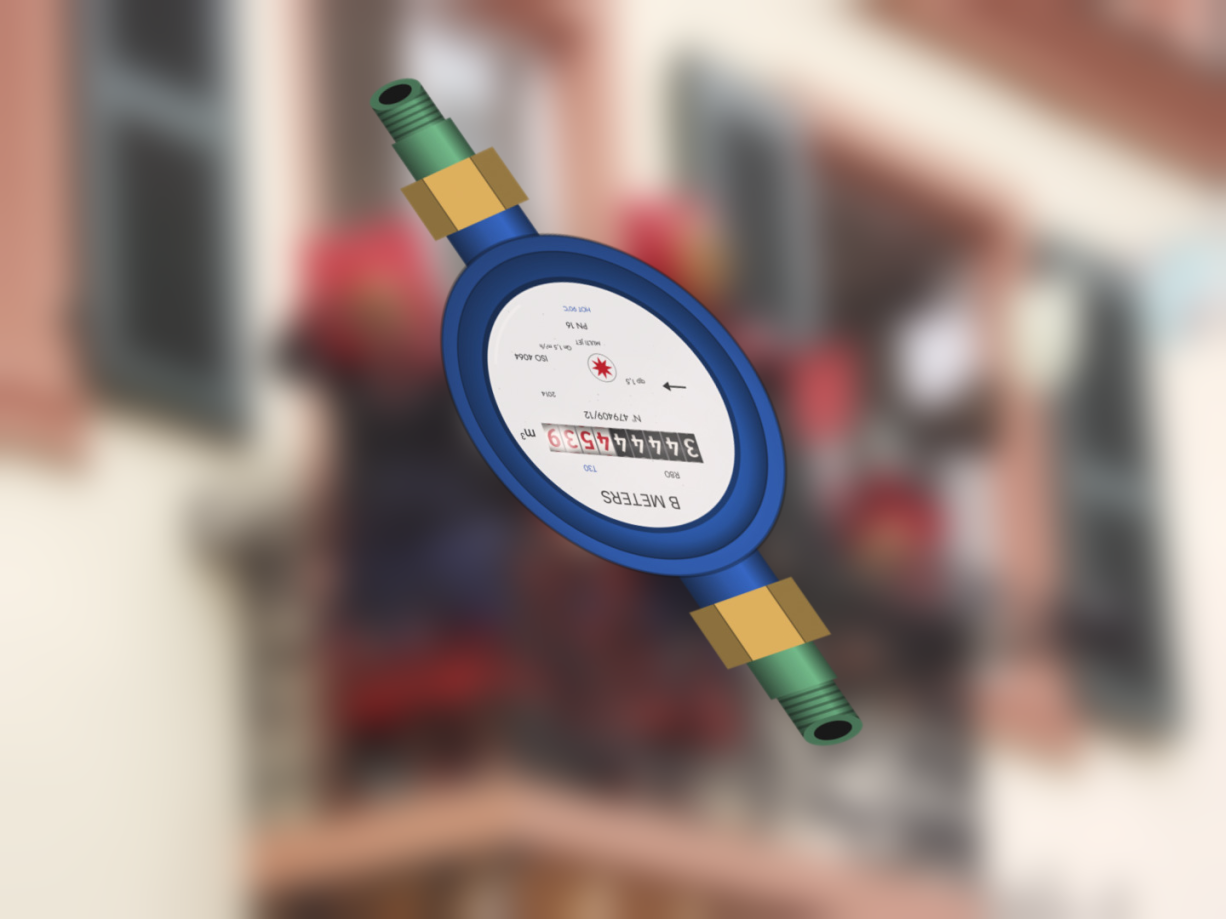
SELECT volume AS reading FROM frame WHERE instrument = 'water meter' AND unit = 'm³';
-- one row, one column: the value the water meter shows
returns 34444.4539 m³
